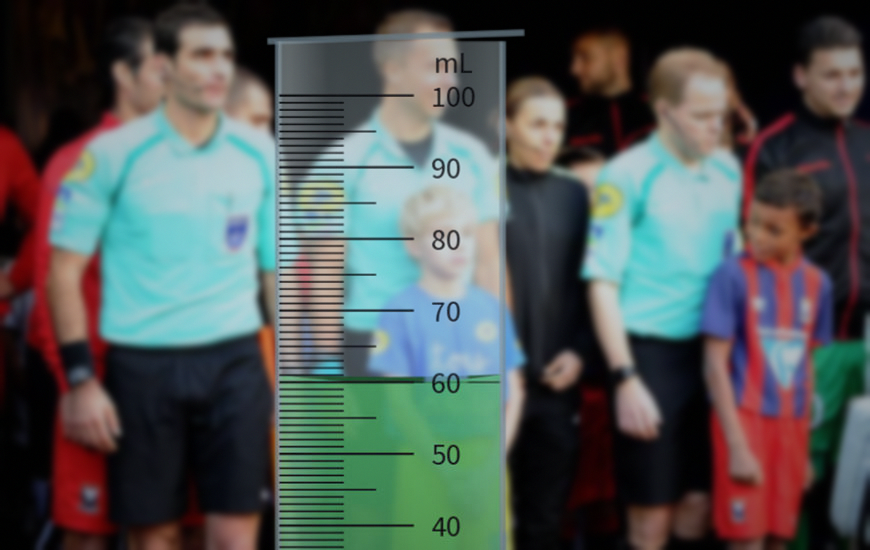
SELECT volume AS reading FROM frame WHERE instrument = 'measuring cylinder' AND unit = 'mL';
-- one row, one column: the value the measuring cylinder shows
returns 60 mL
